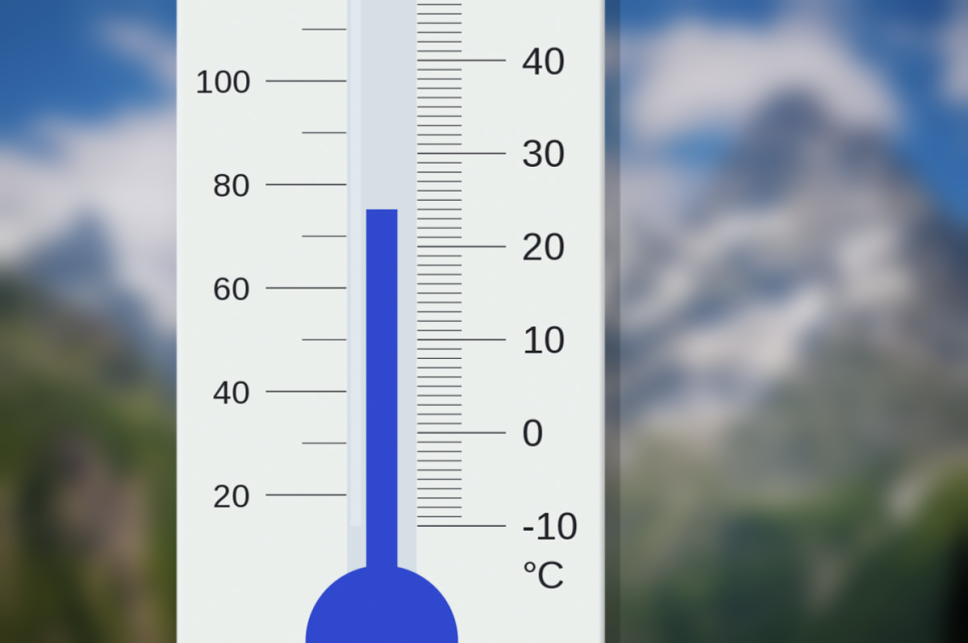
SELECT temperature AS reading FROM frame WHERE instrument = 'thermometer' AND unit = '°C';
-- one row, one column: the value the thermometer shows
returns 24 °C
